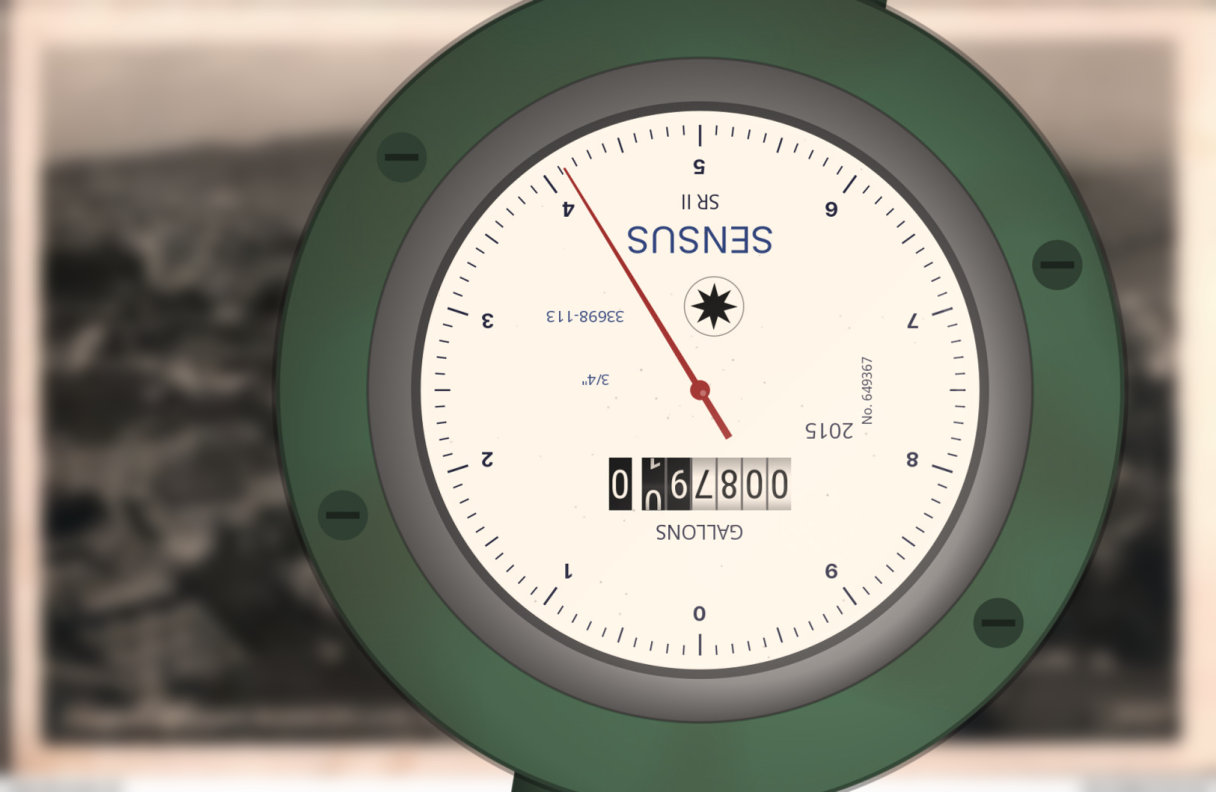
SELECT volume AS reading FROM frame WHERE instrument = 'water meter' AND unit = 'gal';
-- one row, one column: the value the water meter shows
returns 87904.1 gal
